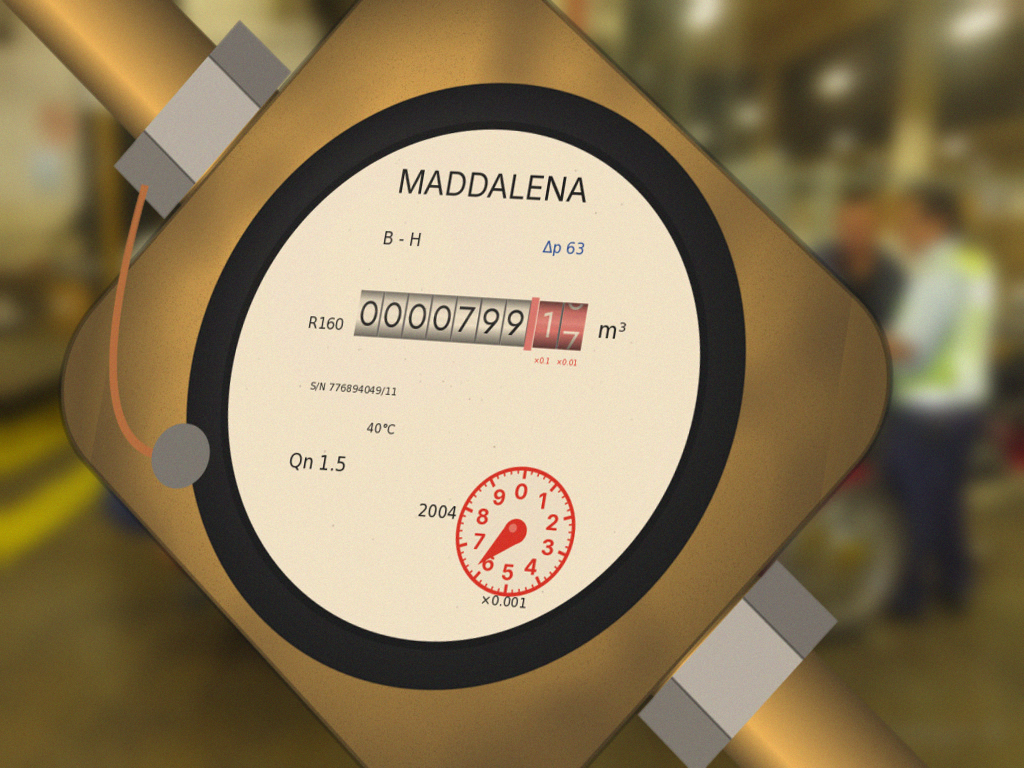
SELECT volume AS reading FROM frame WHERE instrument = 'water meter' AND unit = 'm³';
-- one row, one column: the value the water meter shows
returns 799.166 m³
